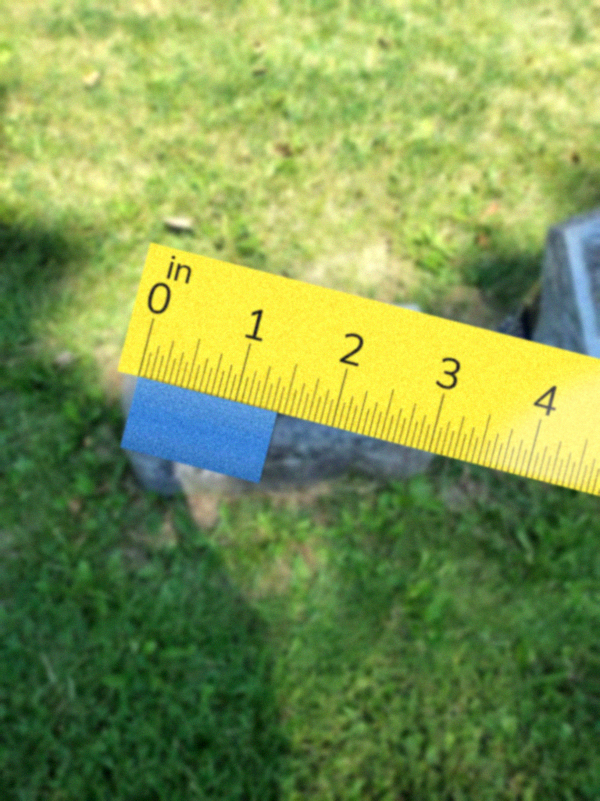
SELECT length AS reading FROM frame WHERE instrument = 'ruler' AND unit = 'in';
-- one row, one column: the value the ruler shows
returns 1.4375 in
